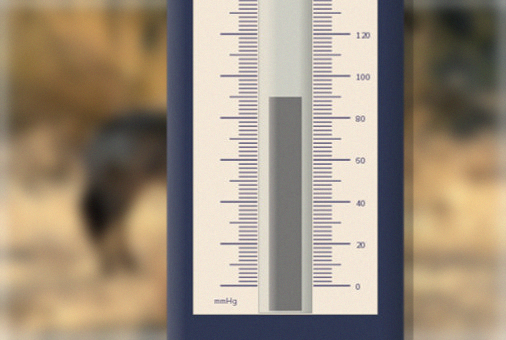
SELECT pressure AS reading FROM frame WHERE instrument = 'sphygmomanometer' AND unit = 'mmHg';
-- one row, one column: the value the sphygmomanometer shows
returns 90 mmHg
